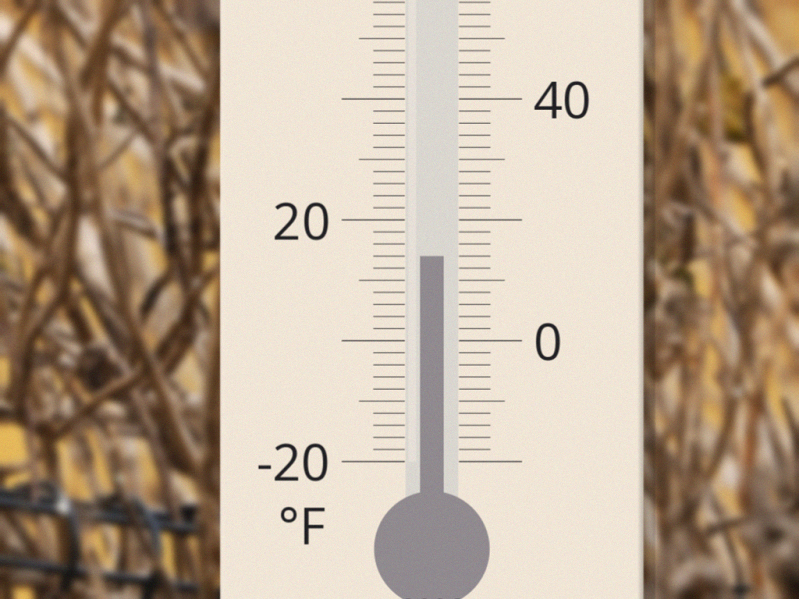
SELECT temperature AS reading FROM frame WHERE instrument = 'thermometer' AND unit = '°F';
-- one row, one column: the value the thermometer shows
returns 14 °F
